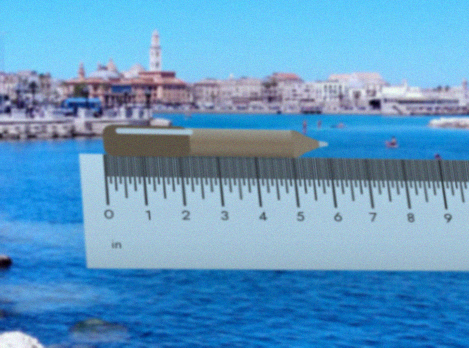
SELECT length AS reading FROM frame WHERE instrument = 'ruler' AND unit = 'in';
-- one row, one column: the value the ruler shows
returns 6 in
